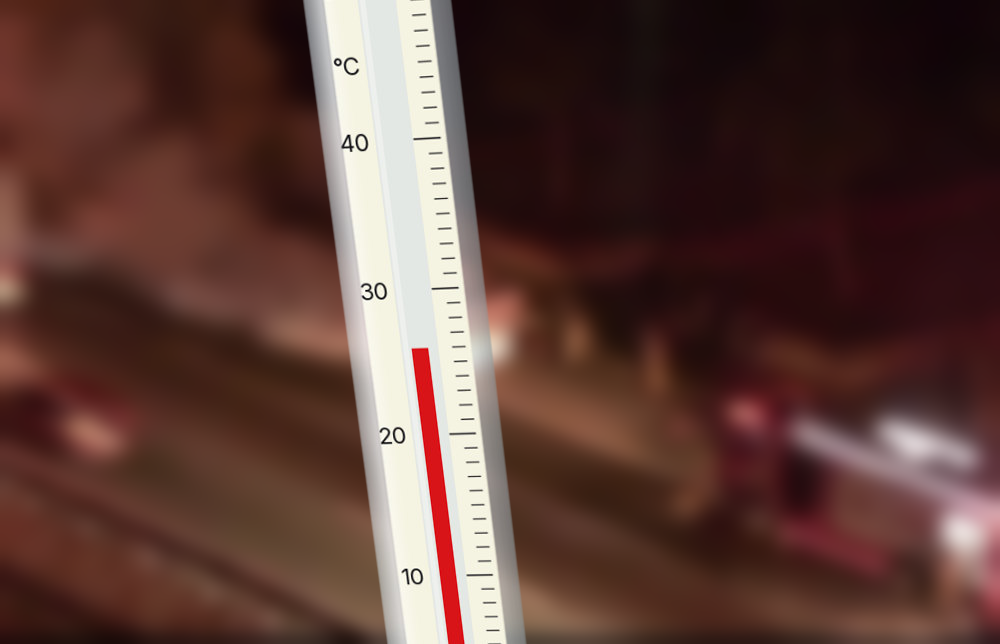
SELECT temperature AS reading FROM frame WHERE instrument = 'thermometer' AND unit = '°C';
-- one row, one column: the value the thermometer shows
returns 26 °C
